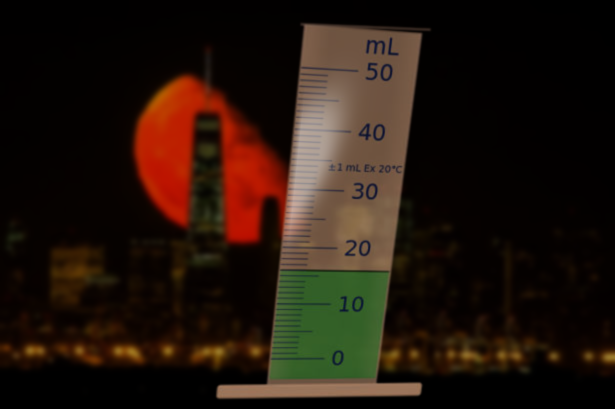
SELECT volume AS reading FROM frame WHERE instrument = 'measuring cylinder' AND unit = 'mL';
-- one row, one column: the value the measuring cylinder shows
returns 16 mL
